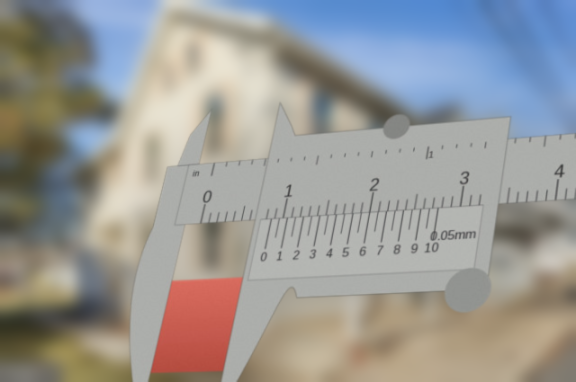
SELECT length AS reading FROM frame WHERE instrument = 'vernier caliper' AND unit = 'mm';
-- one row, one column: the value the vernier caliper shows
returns 8.6 mm
